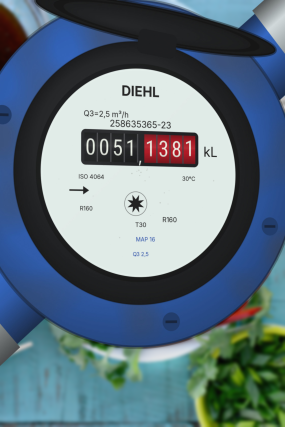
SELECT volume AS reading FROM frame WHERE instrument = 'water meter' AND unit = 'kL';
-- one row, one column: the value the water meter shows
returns 51.1381 kL
